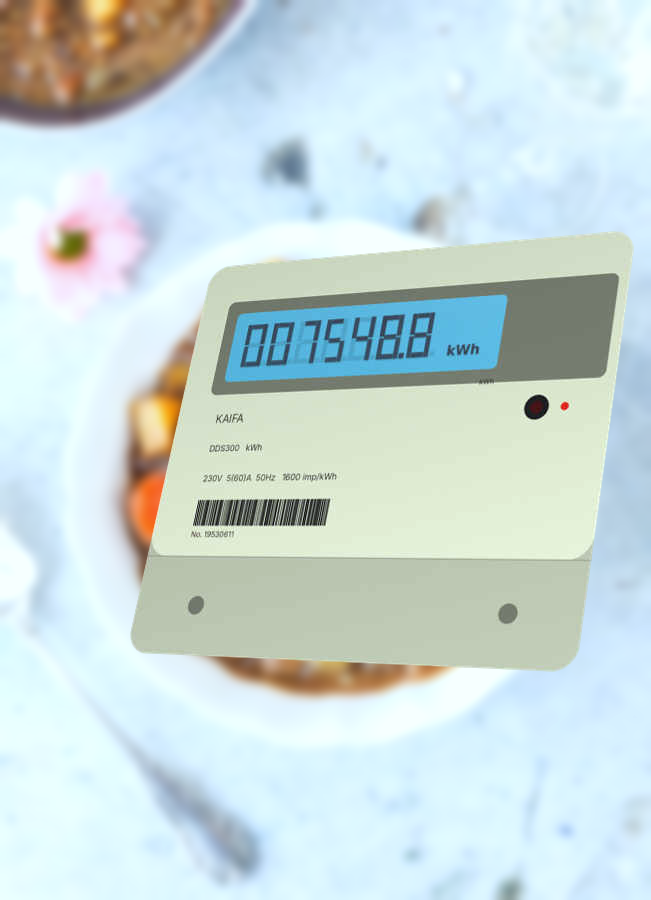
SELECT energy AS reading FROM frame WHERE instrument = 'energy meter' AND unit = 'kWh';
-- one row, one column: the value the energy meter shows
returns 7548.8 kWh
